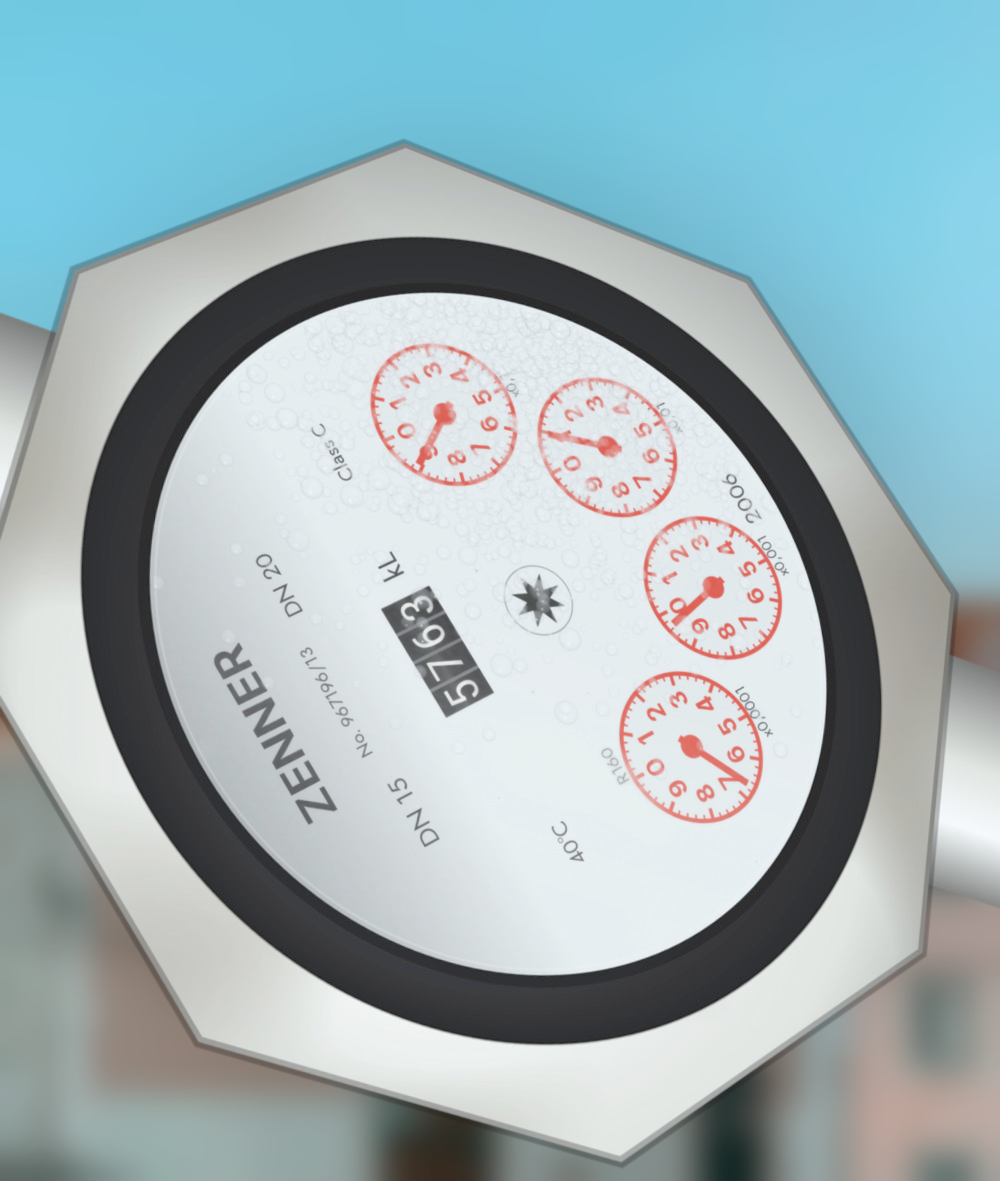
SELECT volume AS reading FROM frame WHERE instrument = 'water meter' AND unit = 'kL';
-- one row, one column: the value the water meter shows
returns 5762.9096 kL
